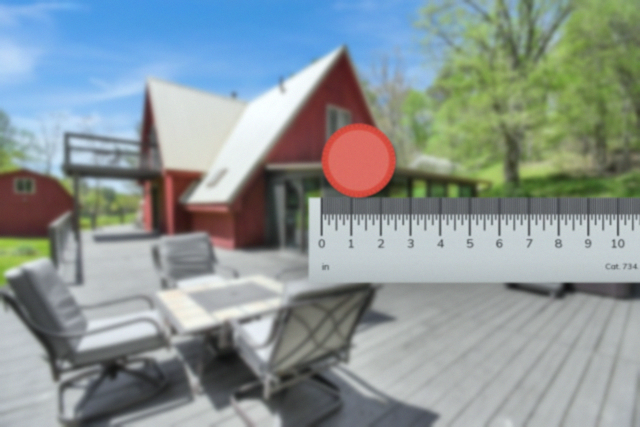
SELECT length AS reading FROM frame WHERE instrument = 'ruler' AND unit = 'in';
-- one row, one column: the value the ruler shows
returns 2.5 in
